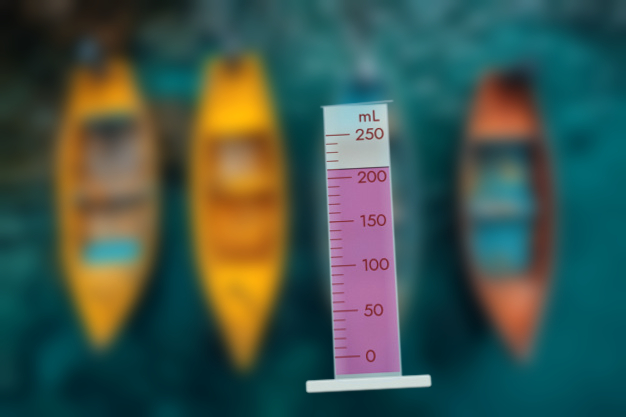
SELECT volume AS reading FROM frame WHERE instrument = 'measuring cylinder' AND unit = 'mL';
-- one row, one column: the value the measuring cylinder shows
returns 210 mL
